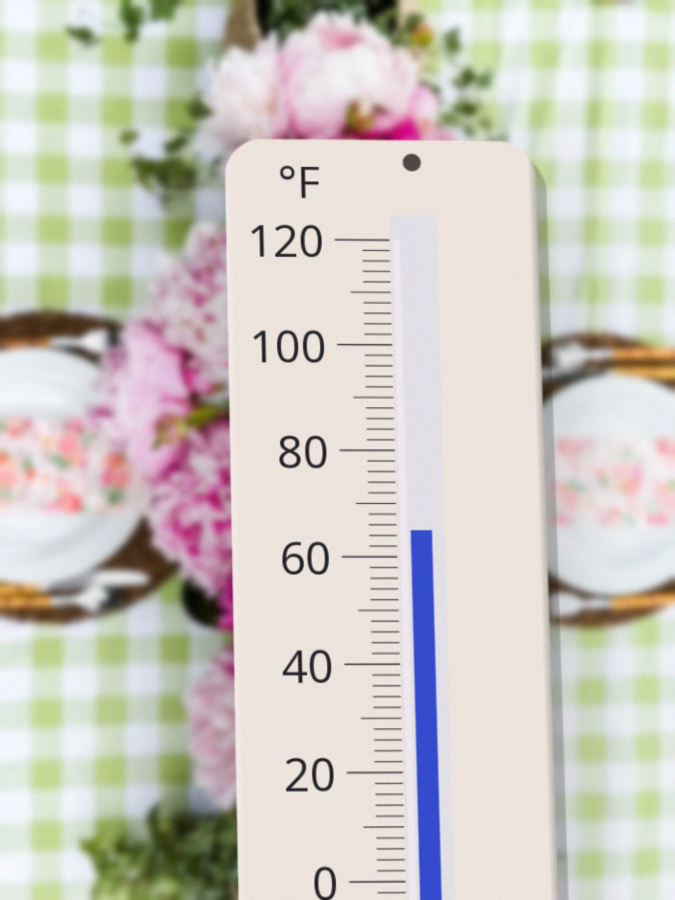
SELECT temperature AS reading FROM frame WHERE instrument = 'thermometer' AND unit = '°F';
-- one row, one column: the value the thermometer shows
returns 65 °F
